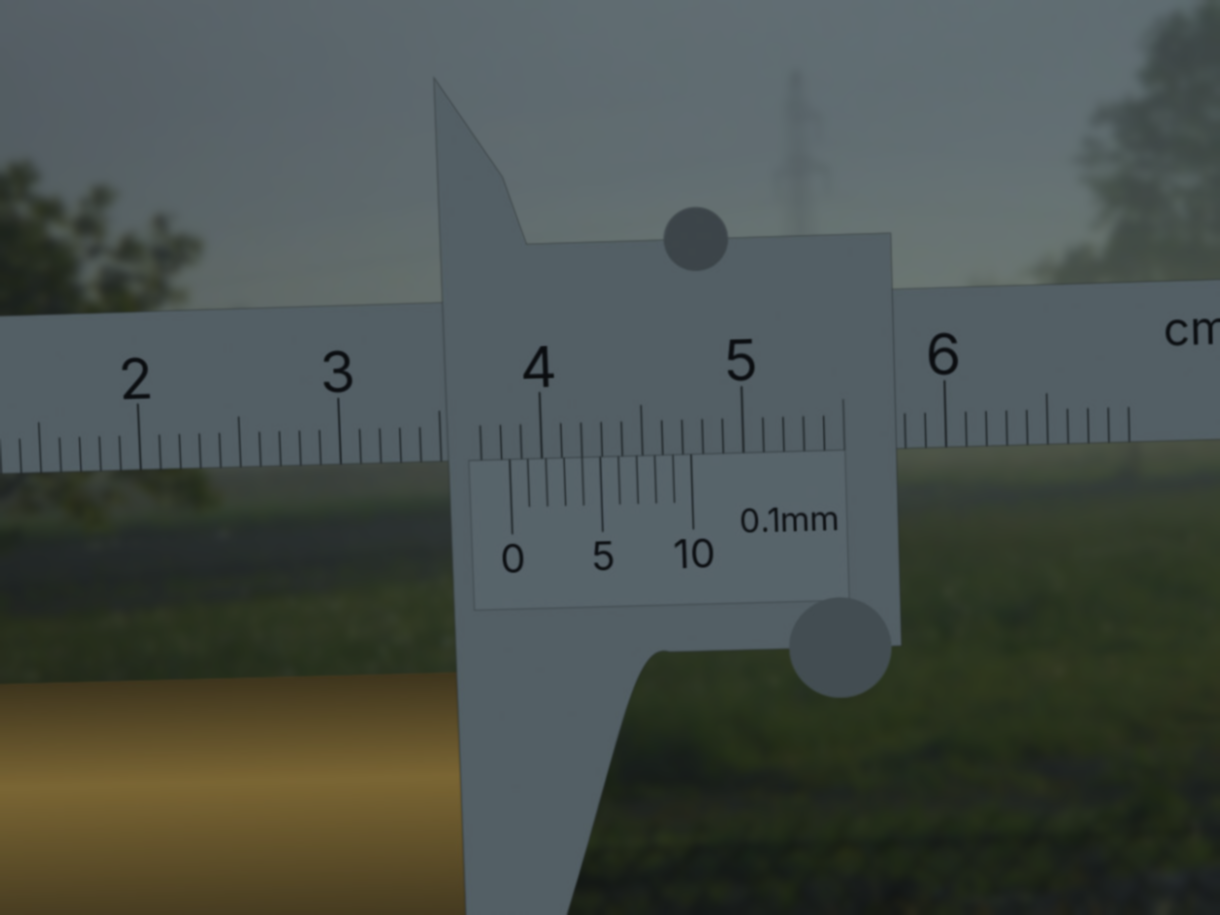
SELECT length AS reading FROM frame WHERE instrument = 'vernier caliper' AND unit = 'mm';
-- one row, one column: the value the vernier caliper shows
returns 38.4 mm
